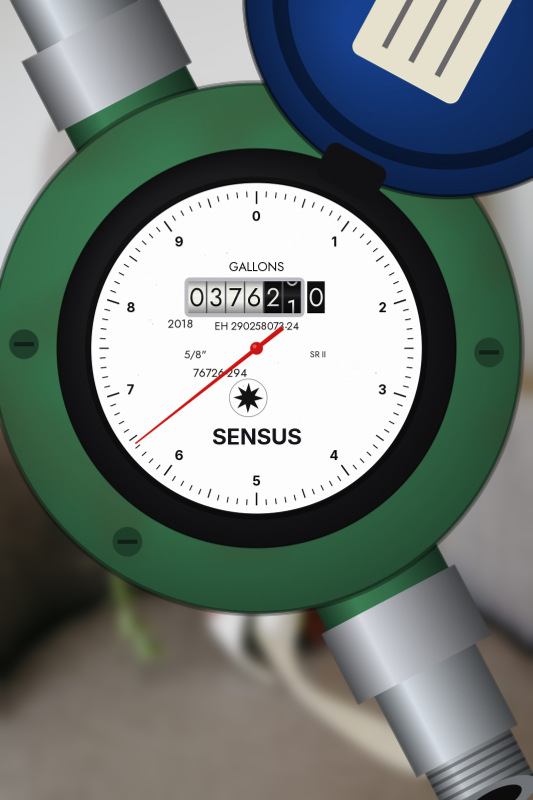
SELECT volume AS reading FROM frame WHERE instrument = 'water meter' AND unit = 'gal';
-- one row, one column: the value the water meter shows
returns 376206.4 gal
